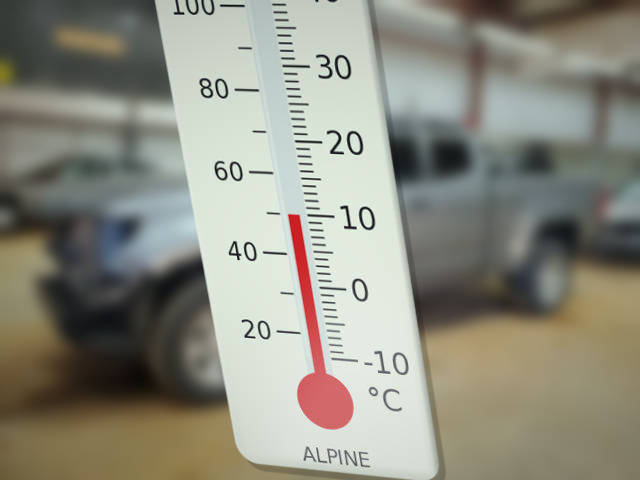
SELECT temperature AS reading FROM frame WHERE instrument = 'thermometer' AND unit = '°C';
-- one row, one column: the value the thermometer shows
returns 10 °C
